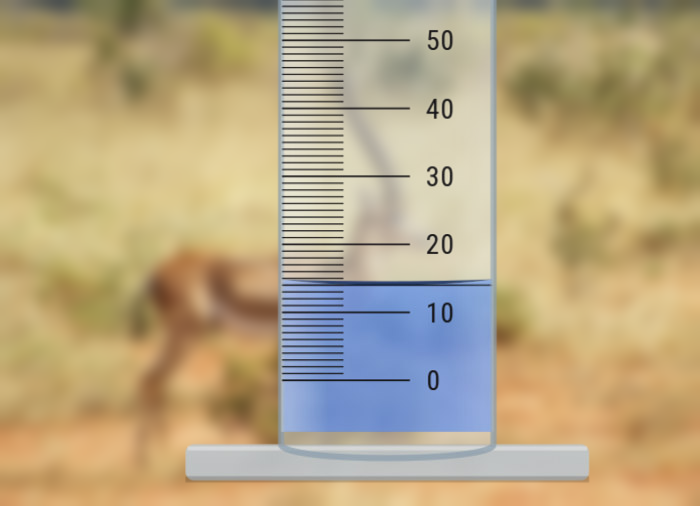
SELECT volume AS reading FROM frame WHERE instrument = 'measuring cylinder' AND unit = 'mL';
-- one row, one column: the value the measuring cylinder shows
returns 14 mL
